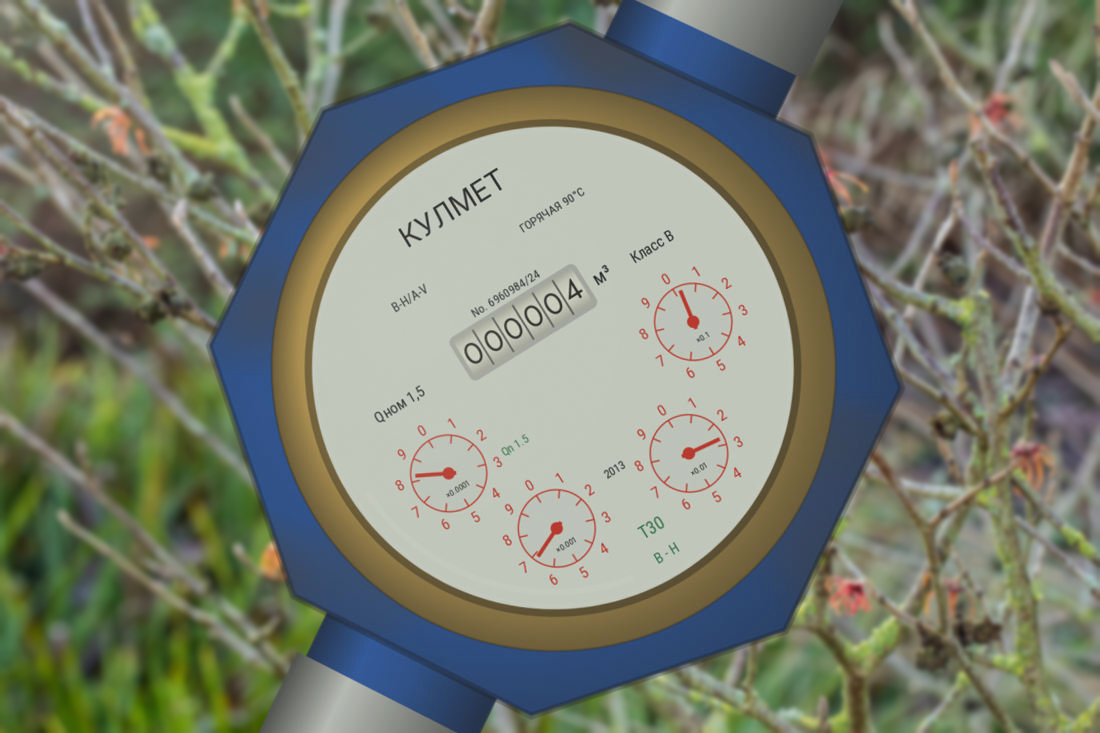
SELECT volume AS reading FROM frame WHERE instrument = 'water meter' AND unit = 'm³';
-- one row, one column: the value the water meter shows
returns 4.0268 m³
